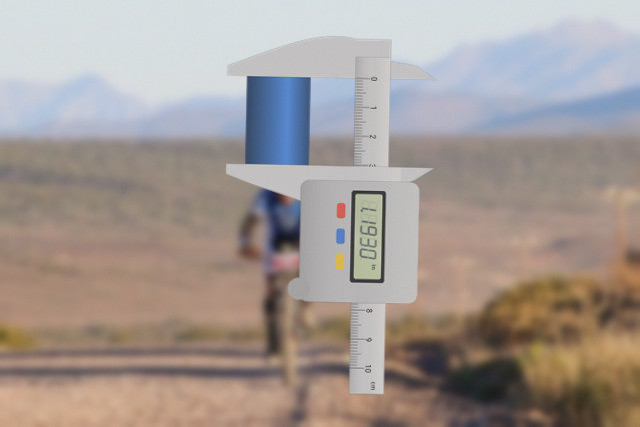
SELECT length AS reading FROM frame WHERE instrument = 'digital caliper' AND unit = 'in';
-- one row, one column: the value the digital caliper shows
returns 1.1930 in
